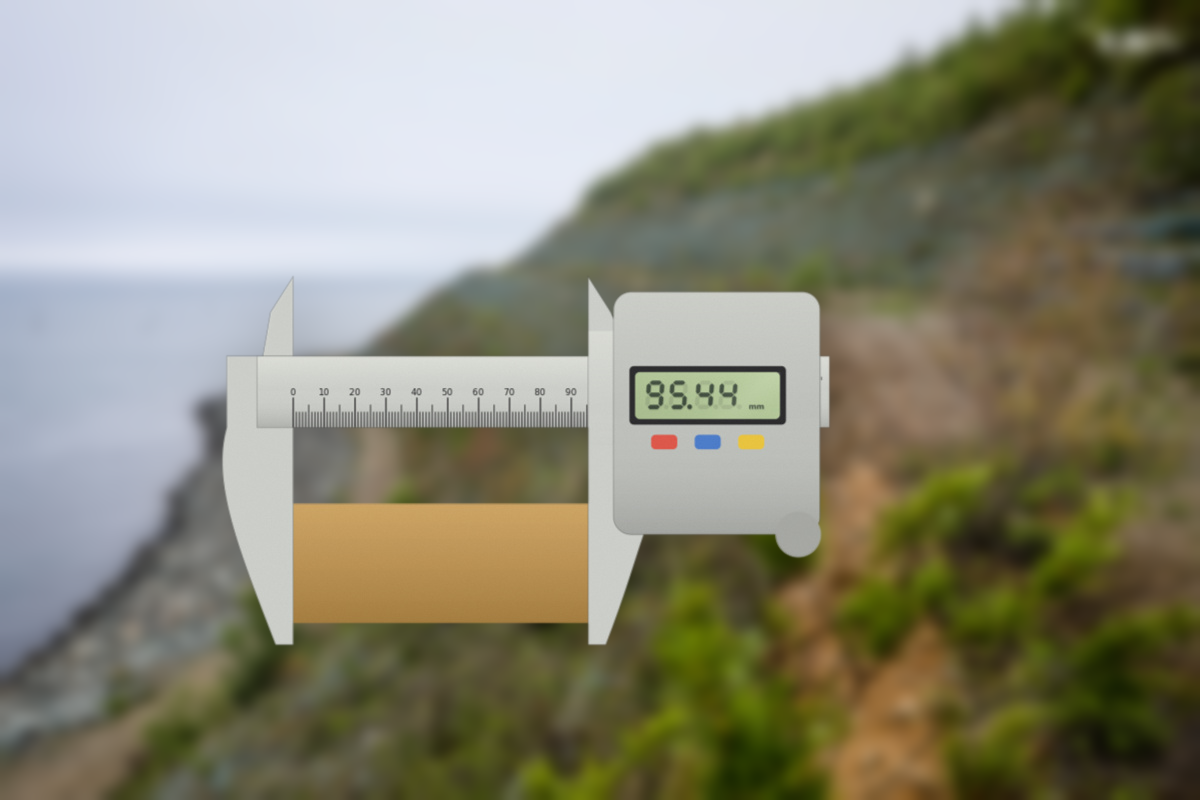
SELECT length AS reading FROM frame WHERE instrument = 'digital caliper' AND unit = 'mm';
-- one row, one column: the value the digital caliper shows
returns 95.44 mm
